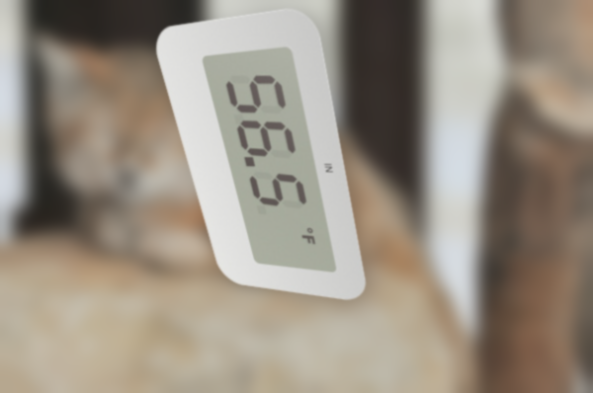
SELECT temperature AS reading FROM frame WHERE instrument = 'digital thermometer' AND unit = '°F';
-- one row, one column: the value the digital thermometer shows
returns 56.5 °F
